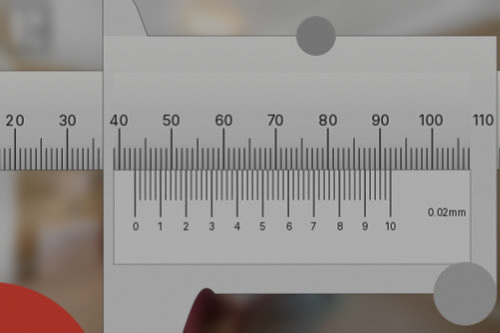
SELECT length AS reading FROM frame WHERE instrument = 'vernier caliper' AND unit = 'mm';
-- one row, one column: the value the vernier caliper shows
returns 43.0 mm
